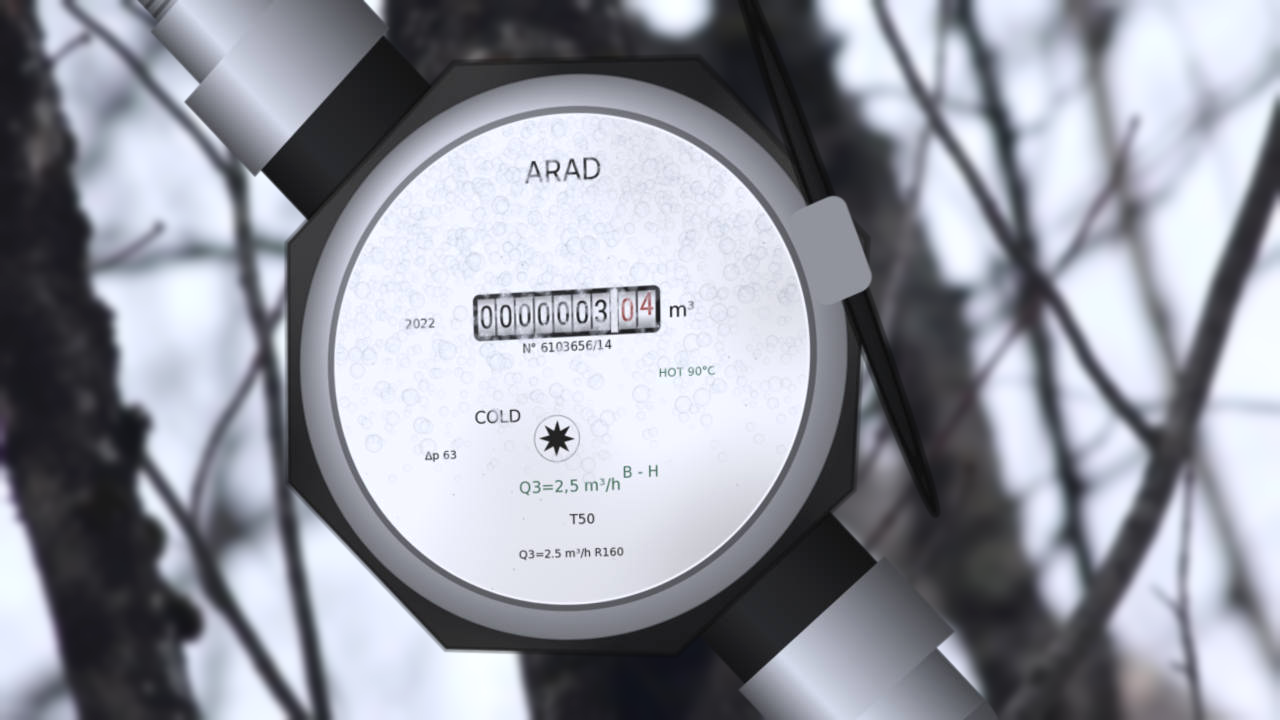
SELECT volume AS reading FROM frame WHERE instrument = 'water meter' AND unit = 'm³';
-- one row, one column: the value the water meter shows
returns 3.04 m³
